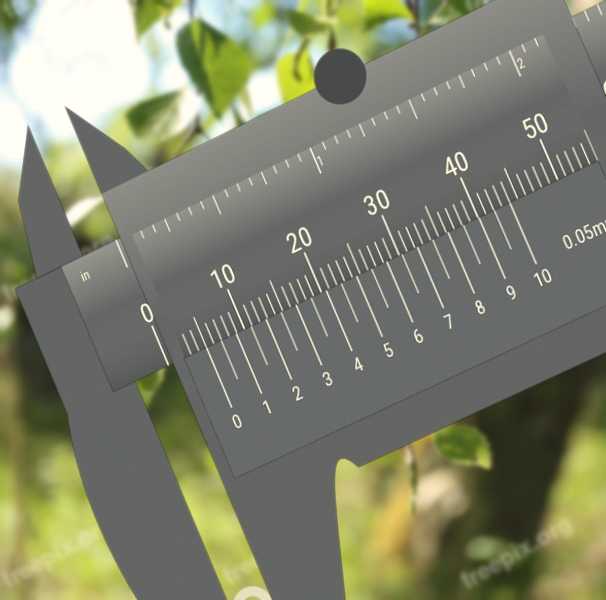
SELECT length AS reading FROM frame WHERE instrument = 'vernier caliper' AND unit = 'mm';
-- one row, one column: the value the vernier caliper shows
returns 5.0 mm
